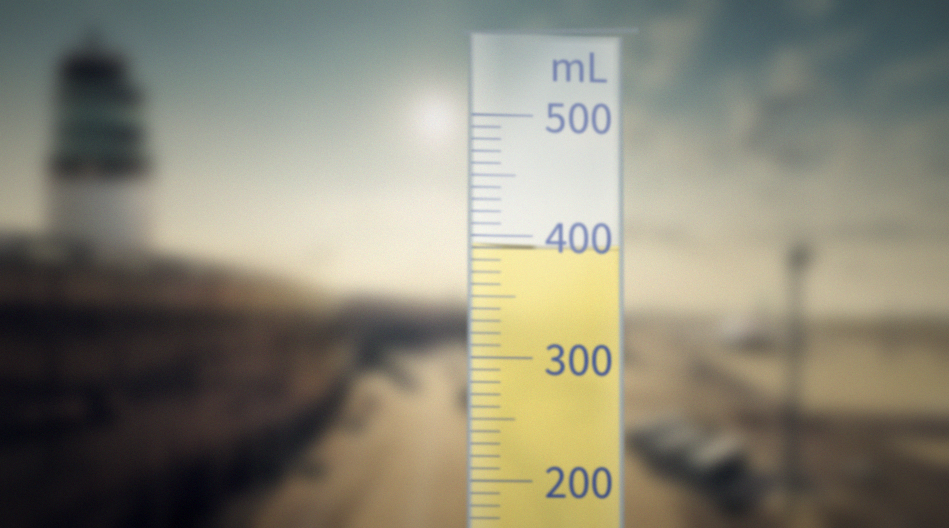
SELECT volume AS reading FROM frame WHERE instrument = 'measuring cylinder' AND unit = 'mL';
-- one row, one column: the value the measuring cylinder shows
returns 390 mL
